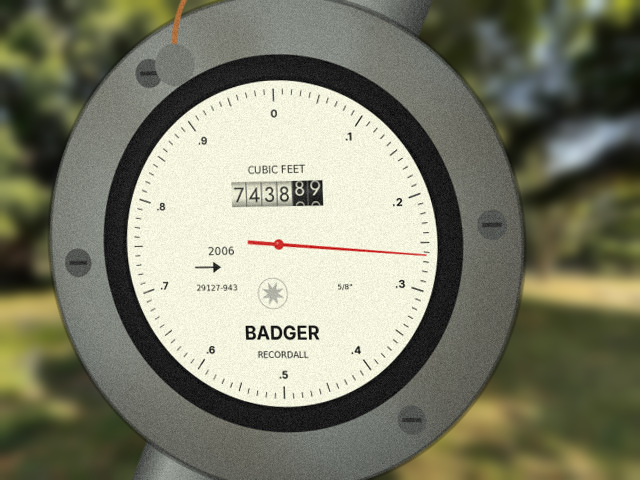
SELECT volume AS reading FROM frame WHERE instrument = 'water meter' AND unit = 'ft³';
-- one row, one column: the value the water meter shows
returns 743889.26 ft³
